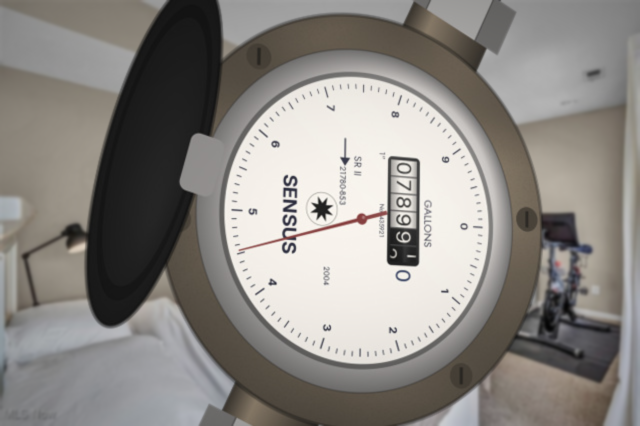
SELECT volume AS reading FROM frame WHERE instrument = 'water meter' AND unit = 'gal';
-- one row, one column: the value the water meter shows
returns 789914.5 gal
